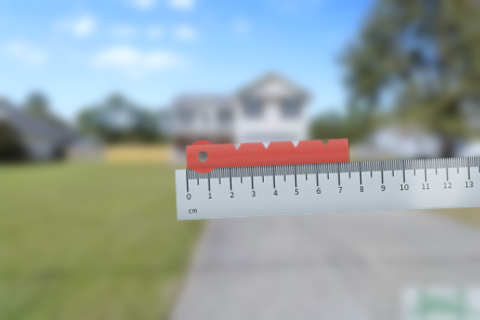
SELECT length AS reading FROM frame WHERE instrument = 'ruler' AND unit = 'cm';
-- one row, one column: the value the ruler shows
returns 7.5 cm
